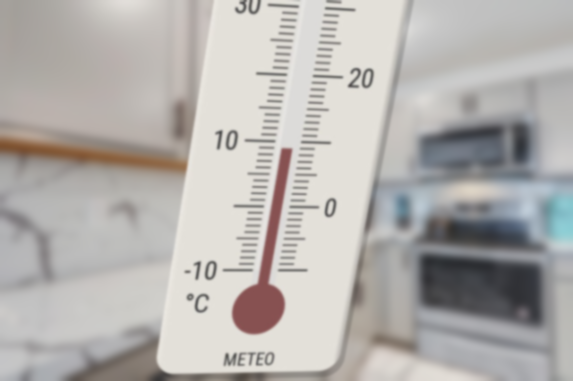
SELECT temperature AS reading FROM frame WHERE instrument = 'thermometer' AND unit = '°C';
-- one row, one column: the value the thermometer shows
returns 9 °C
